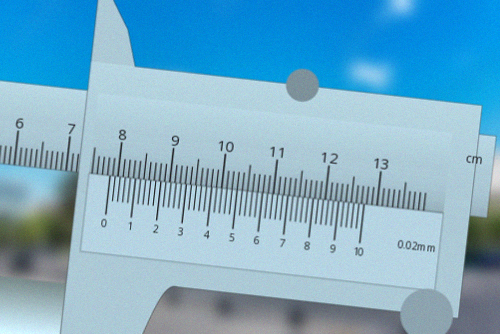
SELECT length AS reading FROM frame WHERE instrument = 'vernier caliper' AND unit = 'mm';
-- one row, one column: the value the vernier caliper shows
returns 78.5 mm
